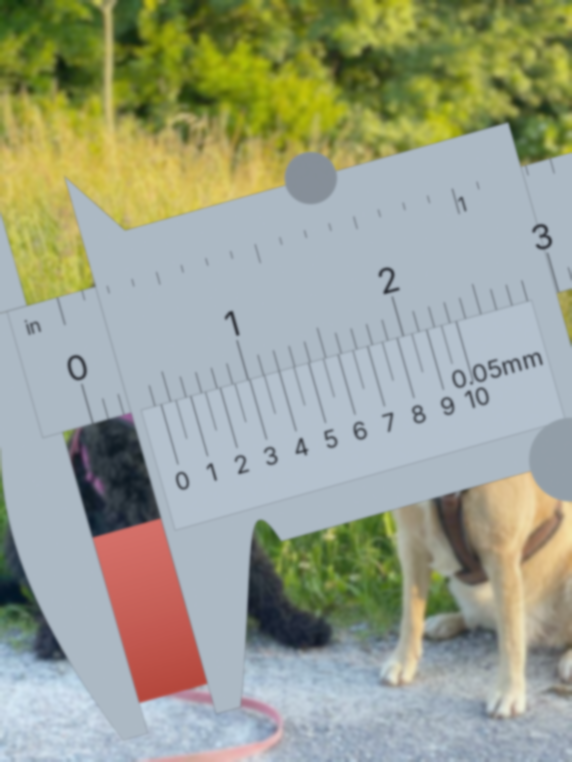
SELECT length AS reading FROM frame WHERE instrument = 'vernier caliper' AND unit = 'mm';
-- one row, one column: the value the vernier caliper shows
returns 4.4 mm
